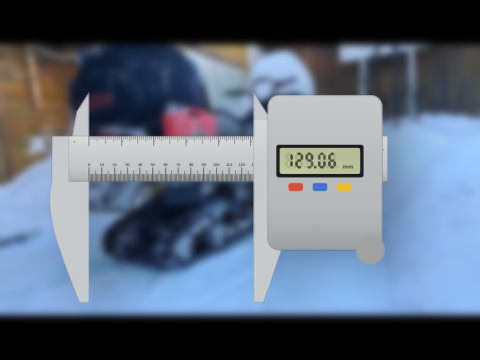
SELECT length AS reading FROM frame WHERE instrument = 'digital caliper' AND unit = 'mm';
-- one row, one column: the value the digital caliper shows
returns 129.06 mm
